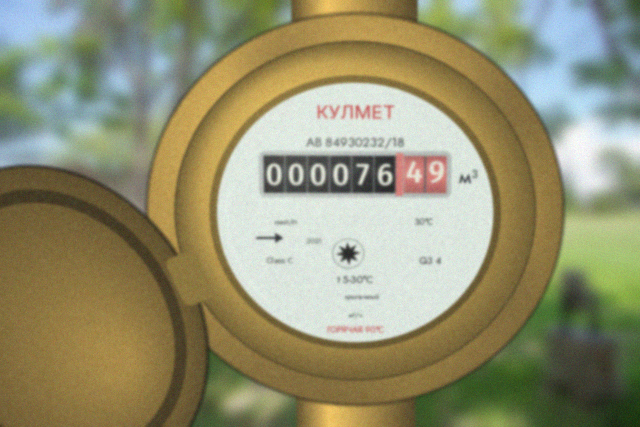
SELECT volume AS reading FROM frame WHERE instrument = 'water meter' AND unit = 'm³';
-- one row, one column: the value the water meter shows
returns 76.49 m³
